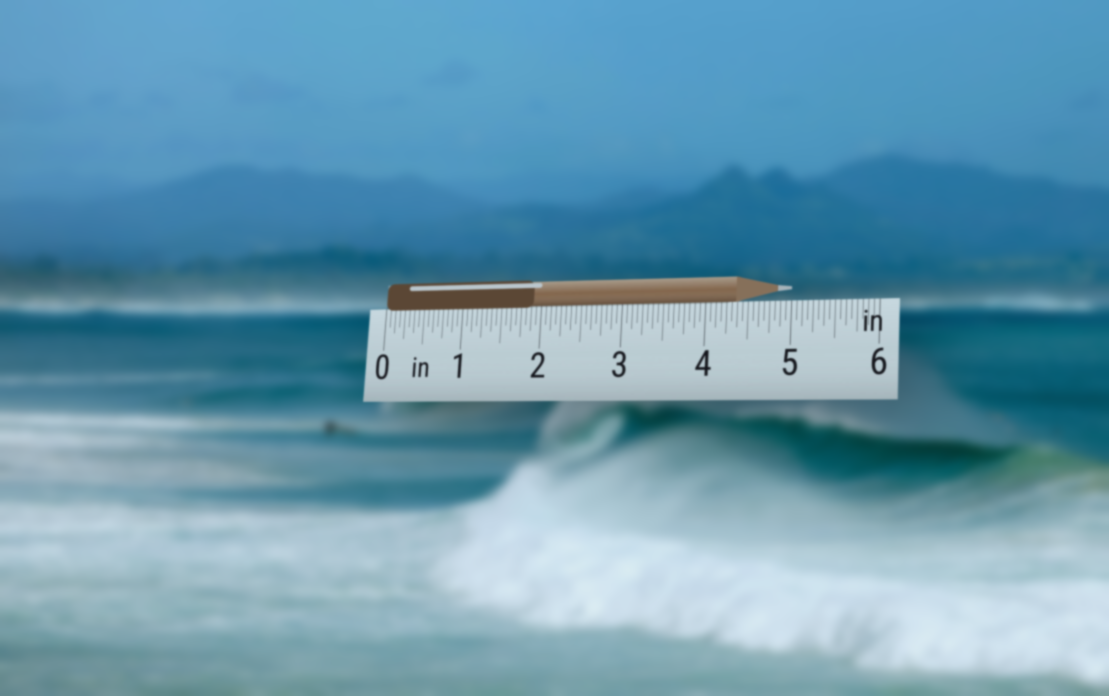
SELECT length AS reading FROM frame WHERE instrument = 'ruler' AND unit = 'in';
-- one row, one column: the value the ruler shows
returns 5 in
